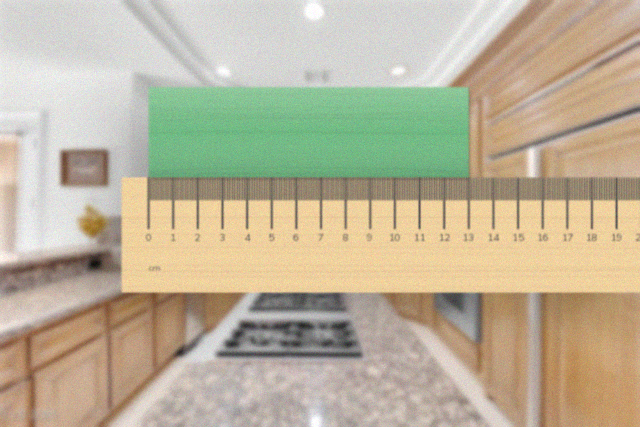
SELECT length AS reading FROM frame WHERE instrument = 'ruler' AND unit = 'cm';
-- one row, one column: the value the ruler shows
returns 13 cm
